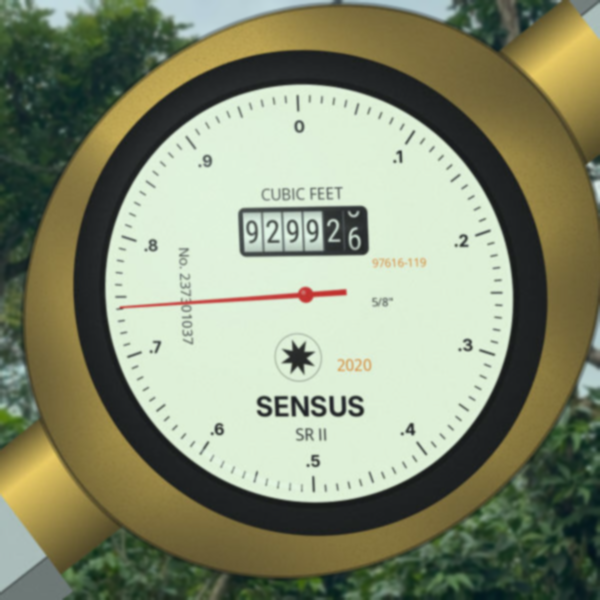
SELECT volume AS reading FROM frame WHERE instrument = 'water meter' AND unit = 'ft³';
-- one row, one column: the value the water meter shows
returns 929925.74 ft³
